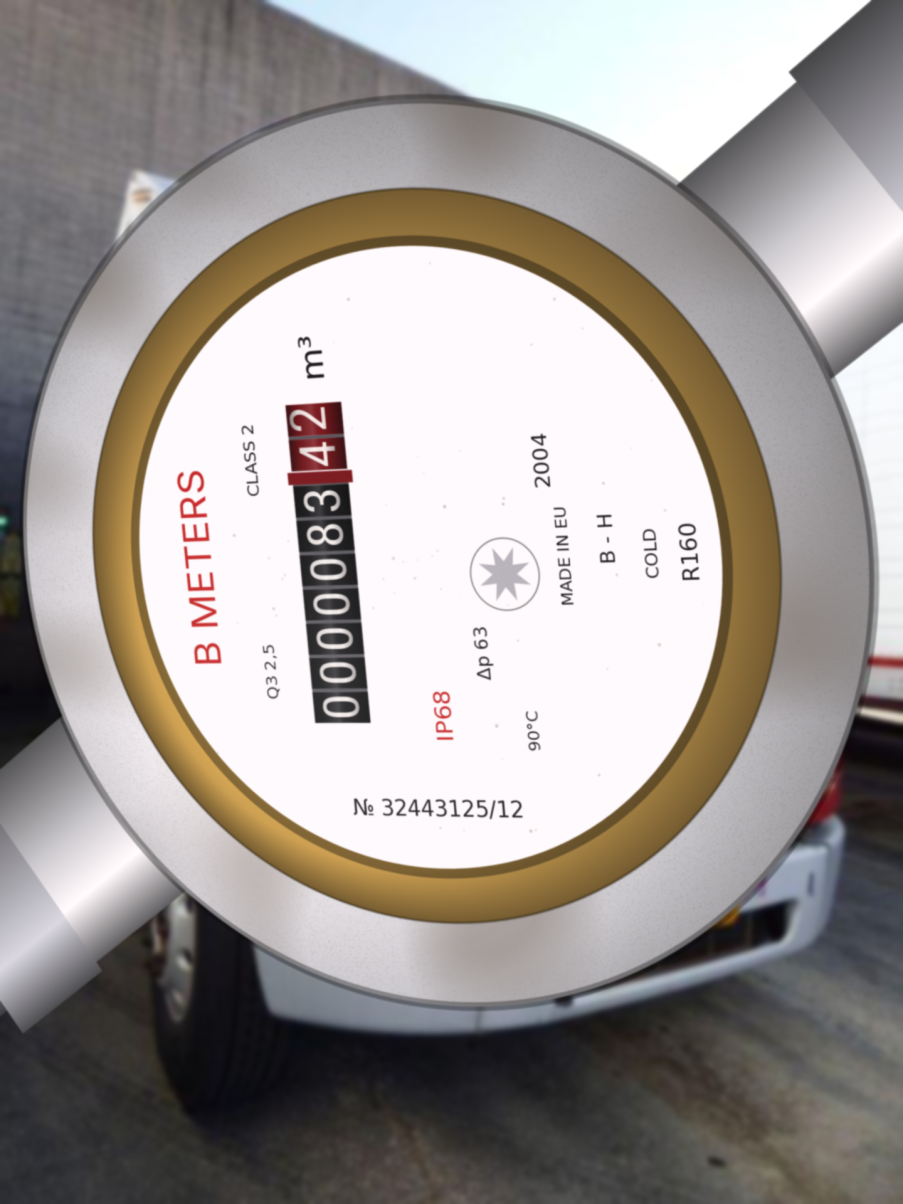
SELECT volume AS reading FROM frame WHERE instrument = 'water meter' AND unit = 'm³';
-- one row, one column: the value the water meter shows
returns 83.42 m³
